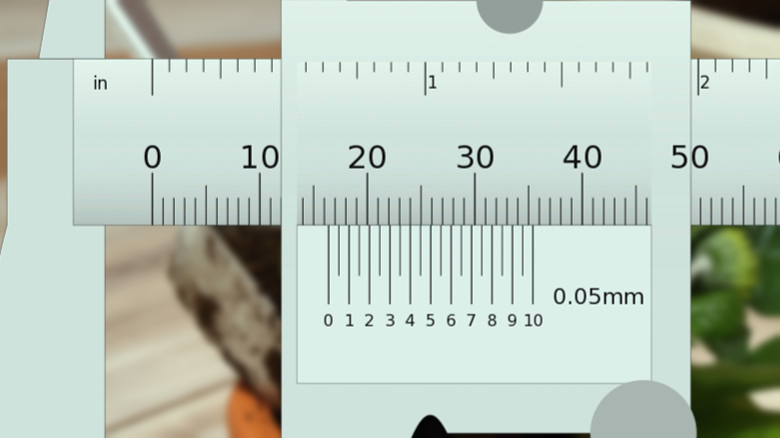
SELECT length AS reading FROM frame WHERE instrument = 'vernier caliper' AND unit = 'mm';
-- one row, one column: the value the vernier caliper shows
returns 16.4 mm
